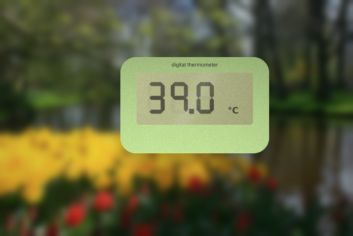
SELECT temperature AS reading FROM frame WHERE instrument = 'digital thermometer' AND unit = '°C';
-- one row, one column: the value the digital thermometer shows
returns 39.0 °C
